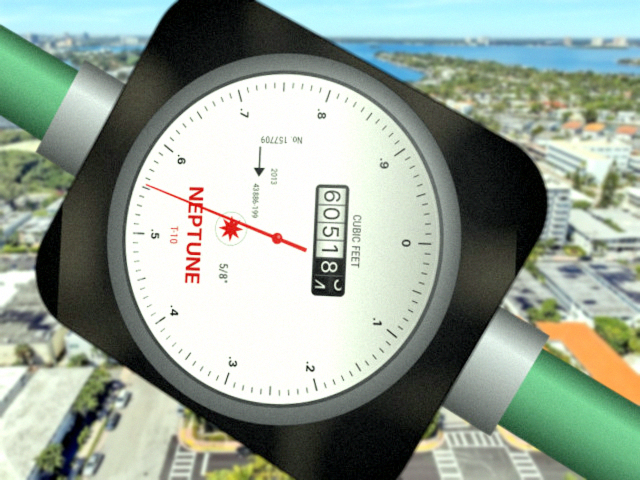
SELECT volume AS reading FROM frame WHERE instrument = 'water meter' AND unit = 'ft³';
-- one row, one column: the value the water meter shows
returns 605183.55 ft³
